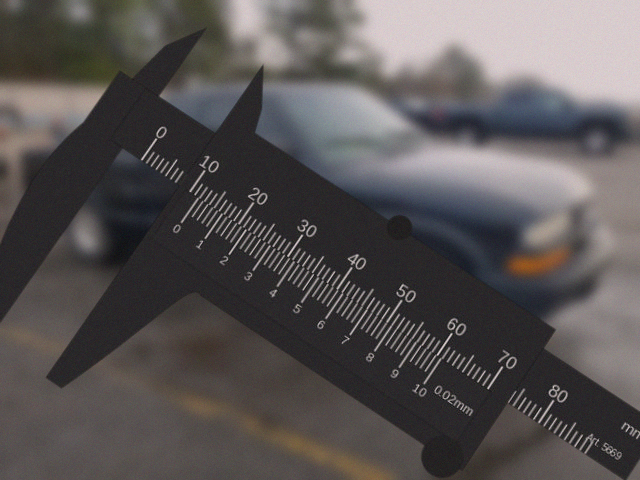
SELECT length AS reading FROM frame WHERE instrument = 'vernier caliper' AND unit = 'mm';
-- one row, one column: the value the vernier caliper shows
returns 11.8 mm
